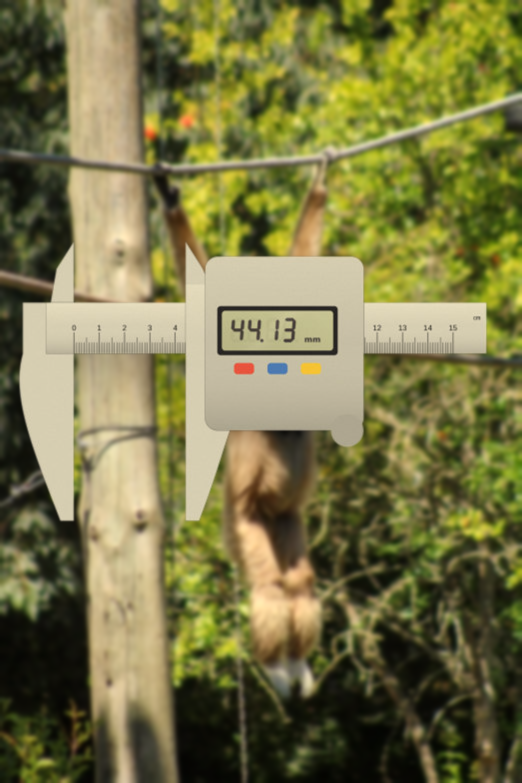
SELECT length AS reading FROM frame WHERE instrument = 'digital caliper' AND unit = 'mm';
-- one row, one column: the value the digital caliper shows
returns 44.13 mm
